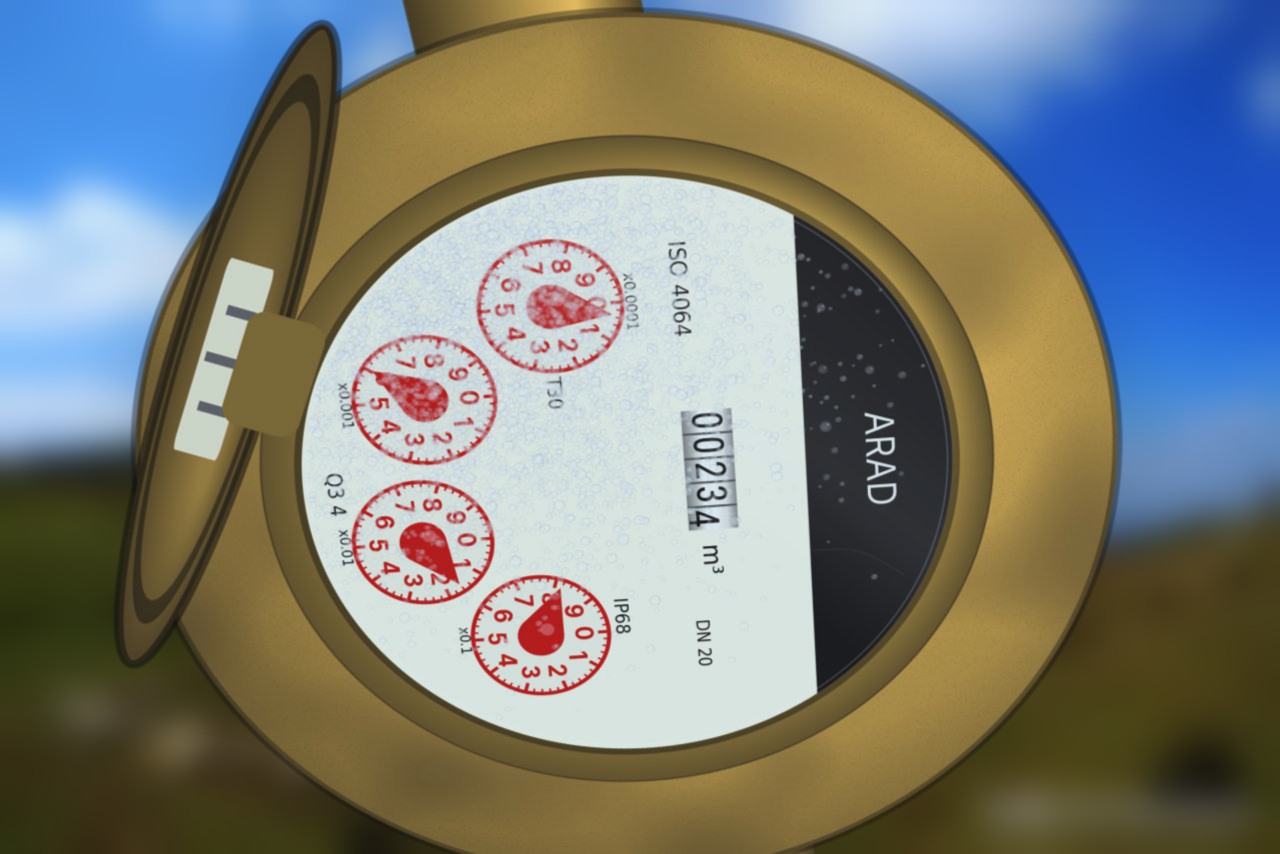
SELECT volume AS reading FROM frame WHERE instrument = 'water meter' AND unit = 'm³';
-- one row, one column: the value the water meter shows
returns 233.8160 m³
